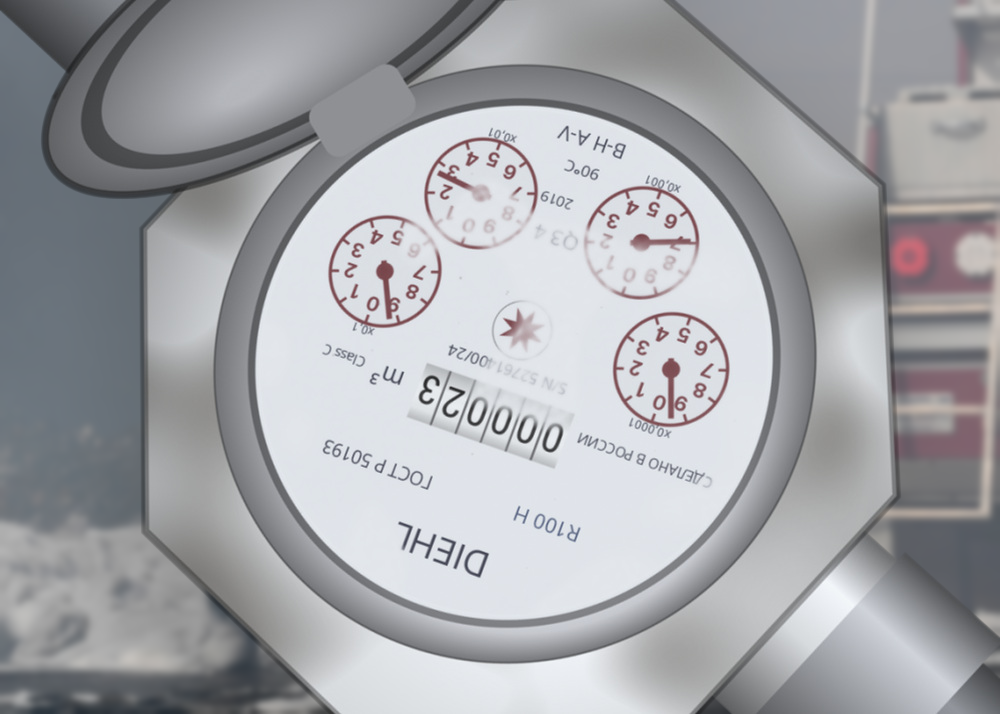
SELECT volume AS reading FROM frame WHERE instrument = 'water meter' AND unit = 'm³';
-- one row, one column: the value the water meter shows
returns 22.9269 m³
